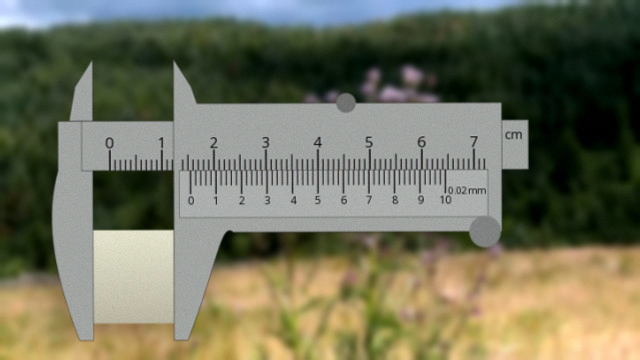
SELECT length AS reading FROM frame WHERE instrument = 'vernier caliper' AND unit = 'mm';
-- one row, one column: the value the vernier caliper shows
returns 15.5 mm
